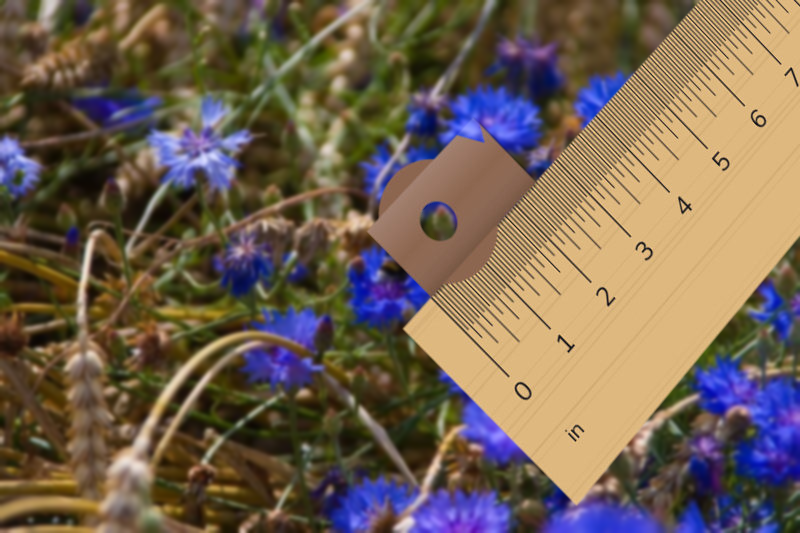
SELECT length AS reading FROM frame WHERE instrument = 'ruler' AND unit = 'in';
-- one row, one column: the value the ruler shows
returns 2.5 in
